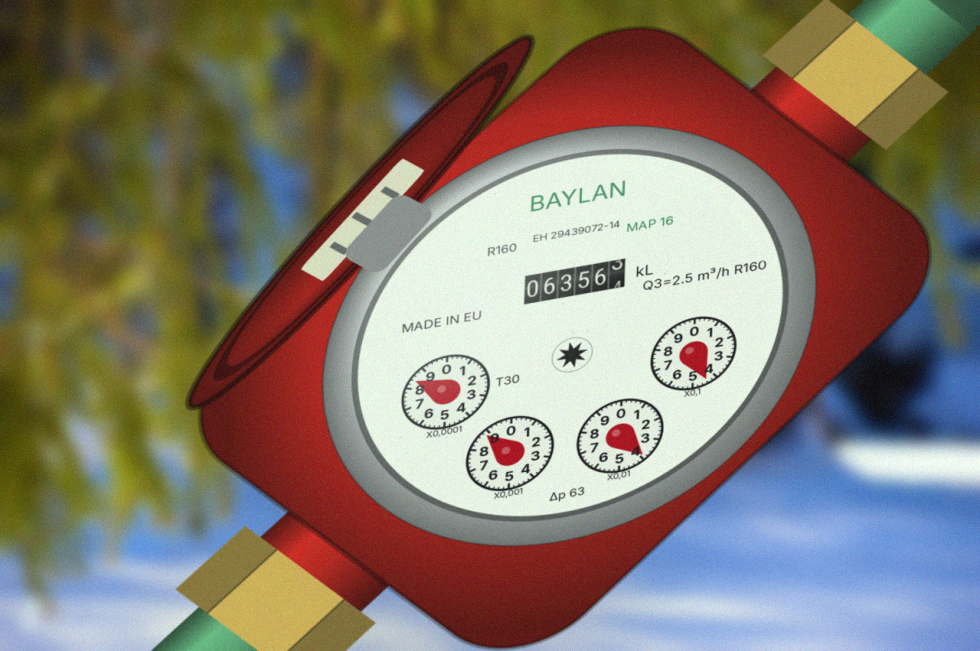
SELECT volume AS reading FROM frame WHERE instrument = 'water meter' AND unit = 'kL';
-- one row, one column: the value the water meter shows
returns 63563.4388 kL
